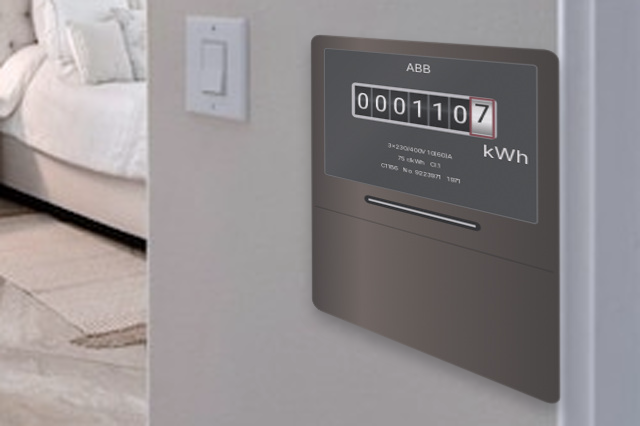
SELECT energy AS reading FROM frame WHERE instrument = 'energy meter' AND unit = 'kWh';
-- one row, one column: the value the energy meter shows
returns 110.7 kWh
